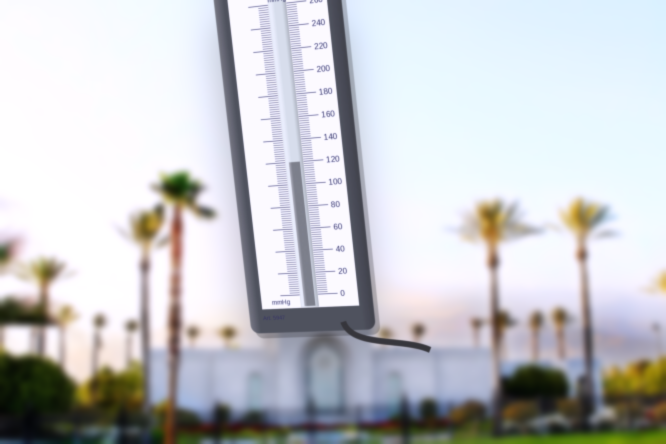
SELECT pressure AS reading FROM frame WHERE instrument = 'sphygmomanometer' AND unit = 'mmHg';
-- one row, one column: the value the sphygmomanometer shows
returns 120 mmHg
